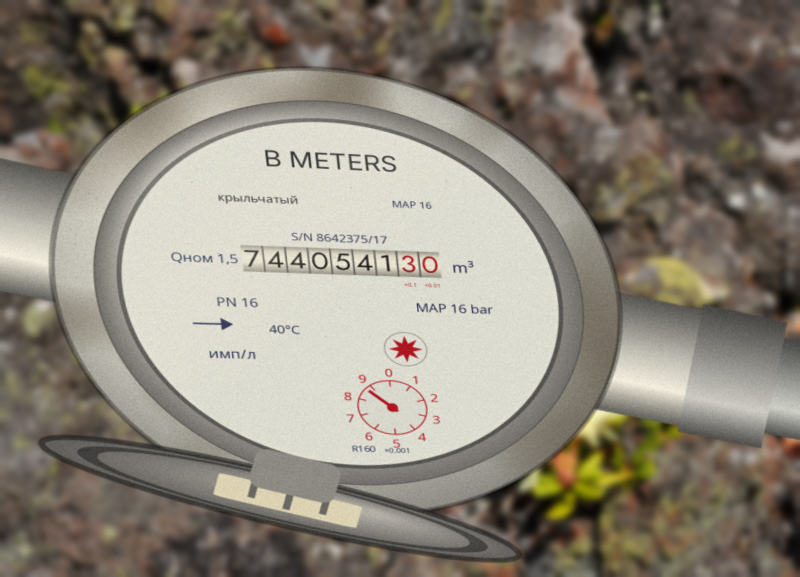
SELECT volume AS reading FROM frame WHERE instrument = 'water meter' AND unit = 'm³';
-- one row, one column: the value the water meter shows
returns 7440541.308 m³
